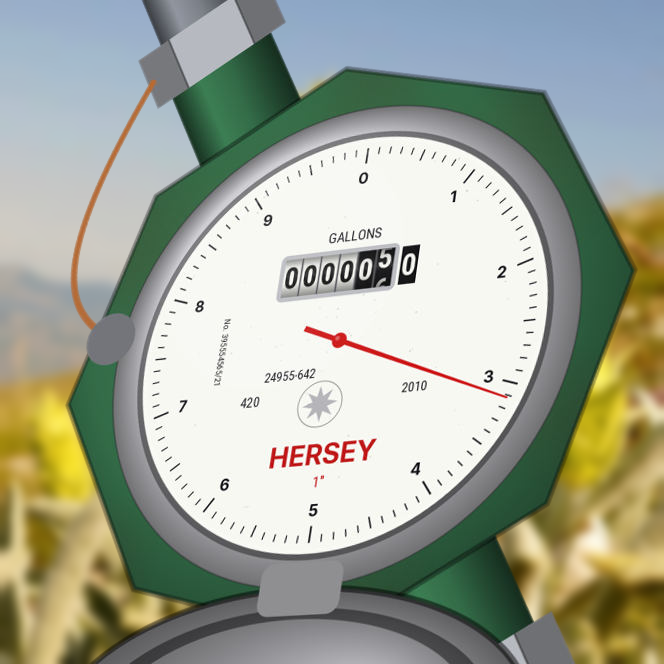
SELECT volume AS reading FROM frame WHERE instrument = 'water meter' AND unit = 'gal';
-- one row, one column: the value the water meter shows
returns 53.1 gal
